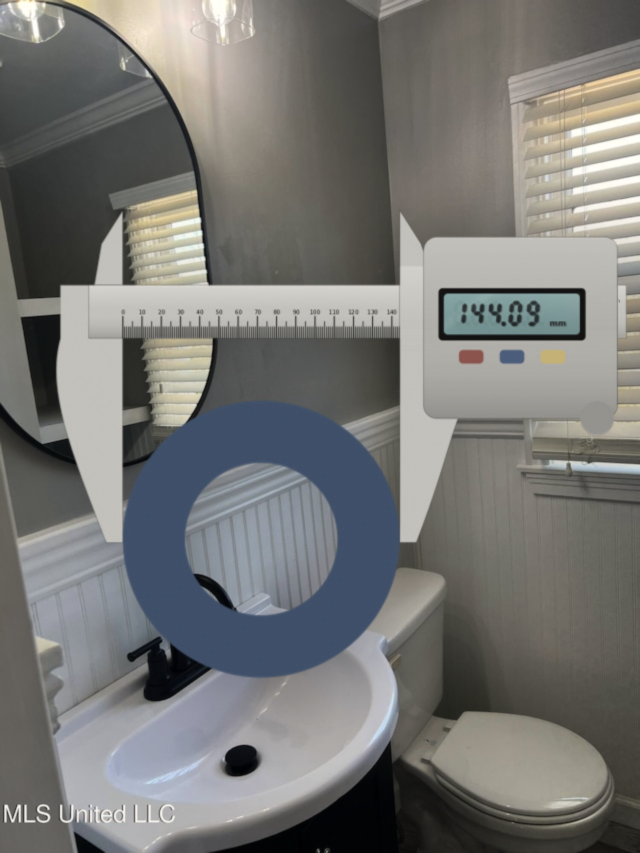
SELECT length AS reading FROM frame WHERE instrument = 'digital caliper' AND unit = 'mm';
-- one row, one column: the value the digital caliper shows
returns 144.09 mm
